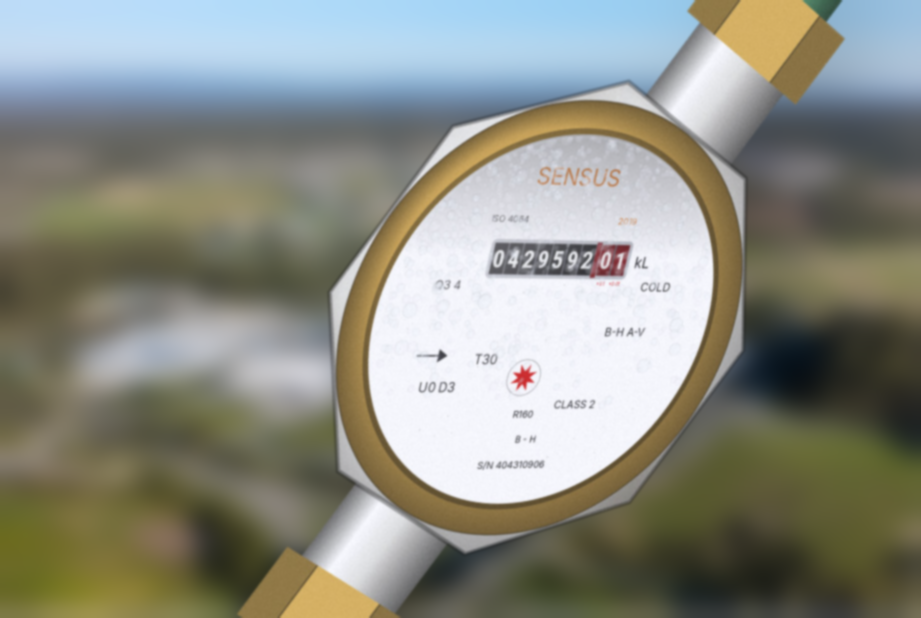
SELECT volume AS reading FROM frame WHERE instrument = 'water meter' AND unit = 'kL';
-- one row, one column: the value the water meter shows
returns 429592.01 kL
